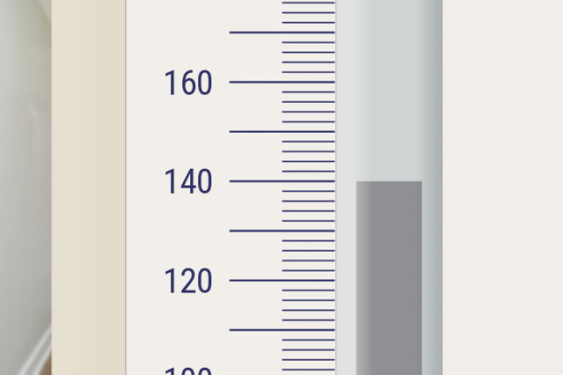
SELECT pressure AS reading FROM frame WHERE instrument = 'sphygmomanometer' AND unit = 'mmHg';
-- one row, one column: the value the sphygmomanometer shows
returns 140 mmHg
